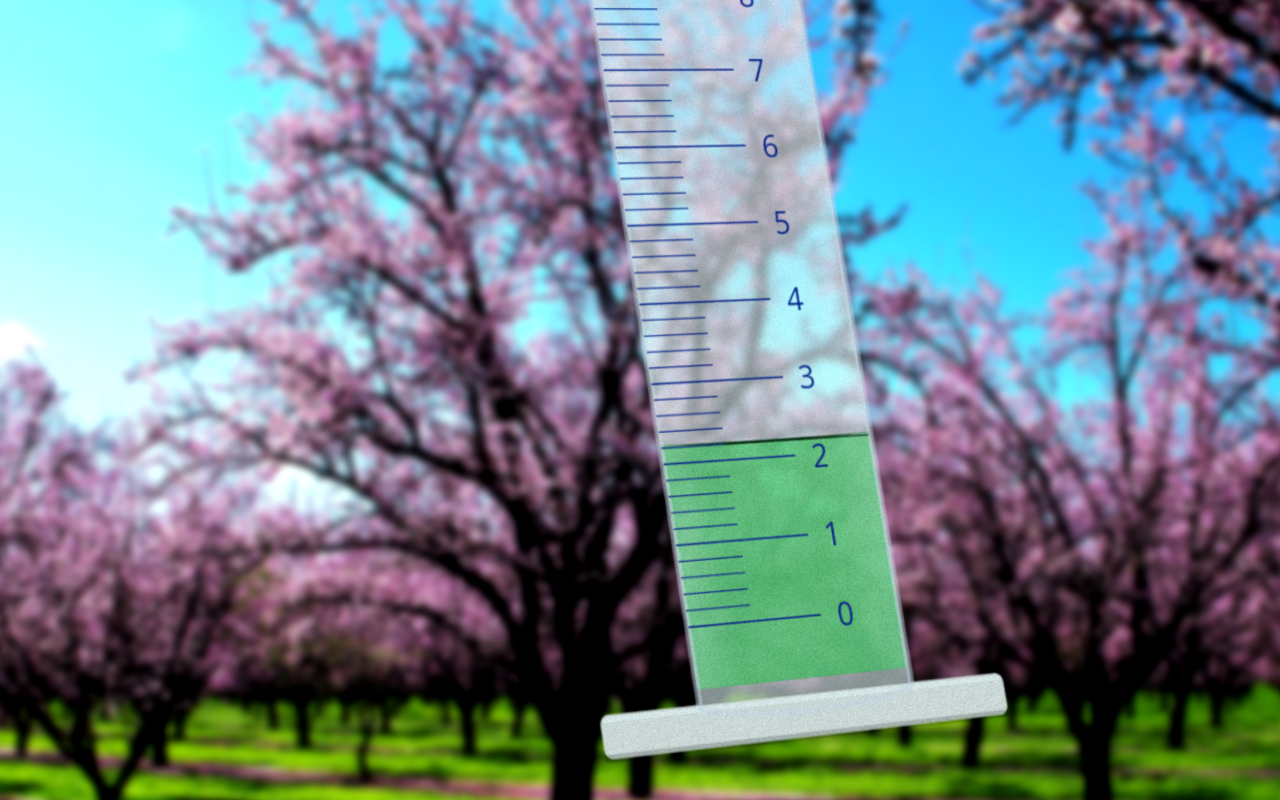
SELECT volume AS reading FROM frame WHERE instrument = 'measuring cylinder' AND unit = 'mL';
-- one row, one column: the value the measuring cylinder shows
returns 2.2 mL
